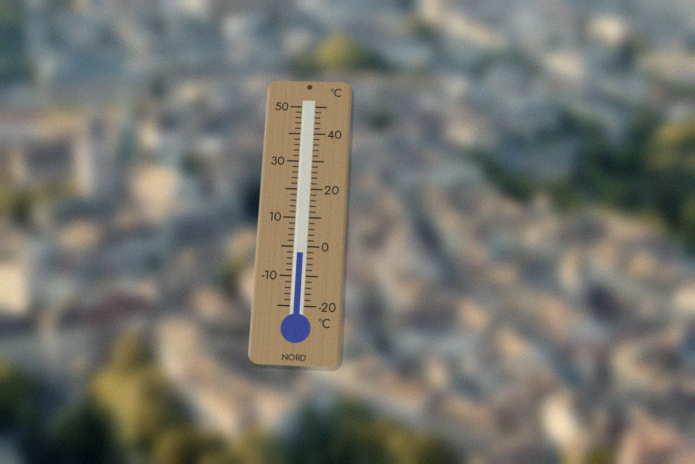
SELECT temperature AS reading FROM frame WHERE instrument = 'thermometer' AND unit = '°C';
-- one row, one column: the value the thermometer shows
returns -2 °C
